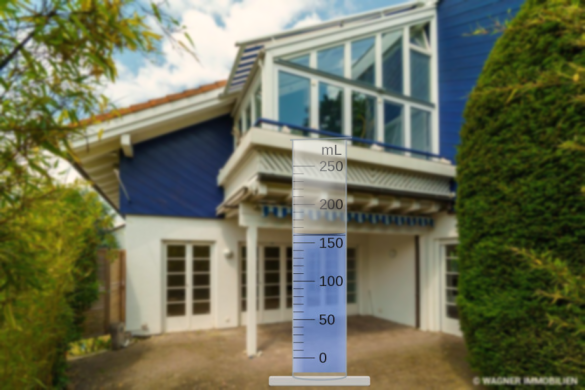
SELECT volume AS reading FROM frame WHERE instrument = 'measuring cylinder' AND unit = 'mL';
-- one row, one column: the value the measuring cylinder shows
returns 160 mL
